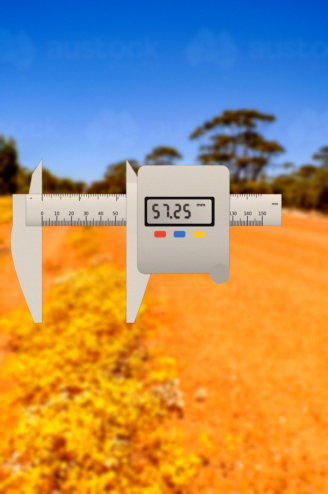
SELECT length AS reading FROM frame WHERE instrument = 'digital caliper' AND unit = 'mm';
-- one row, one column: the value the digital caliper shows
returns 57.25 mm
